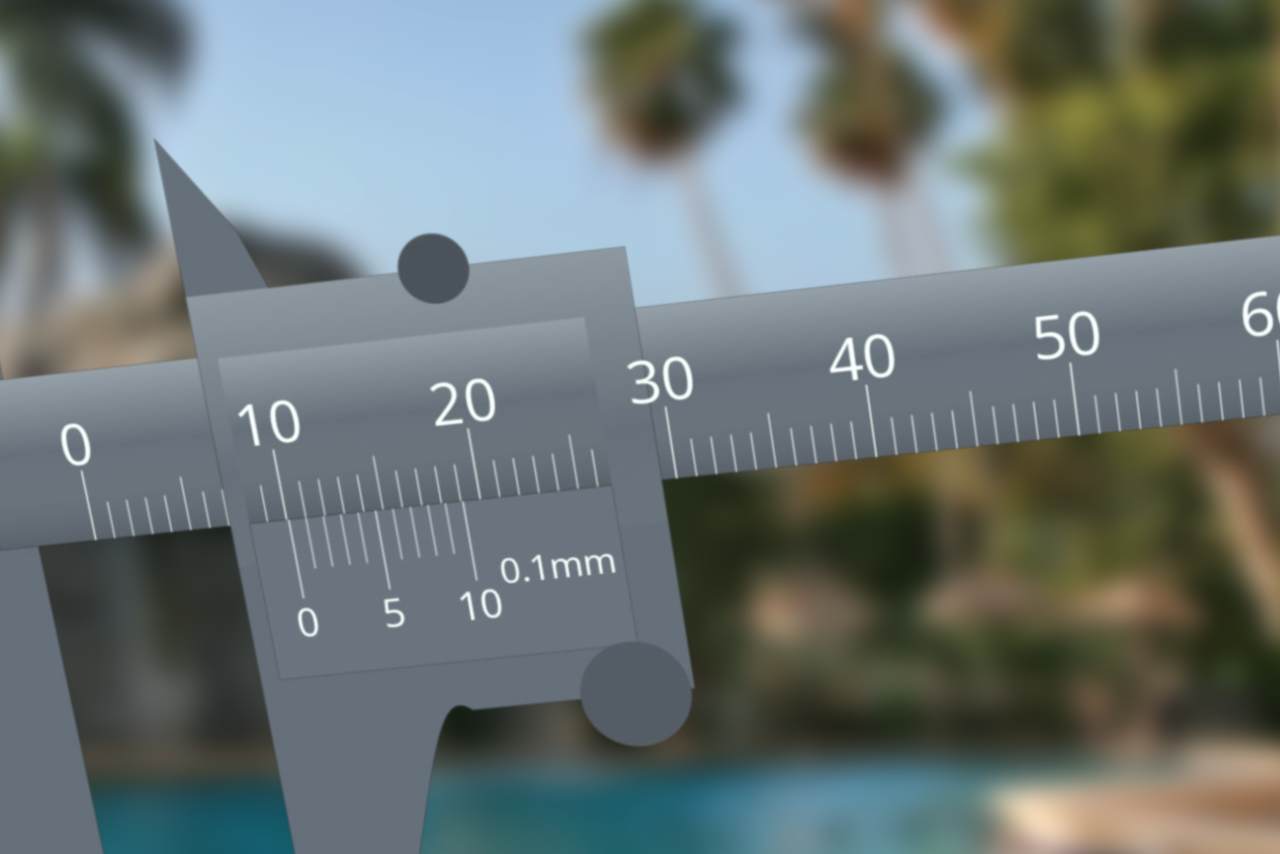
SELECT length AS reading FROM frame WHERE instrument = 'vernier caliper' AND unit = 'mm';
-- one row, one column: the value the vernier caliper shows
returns 10.1 mm
